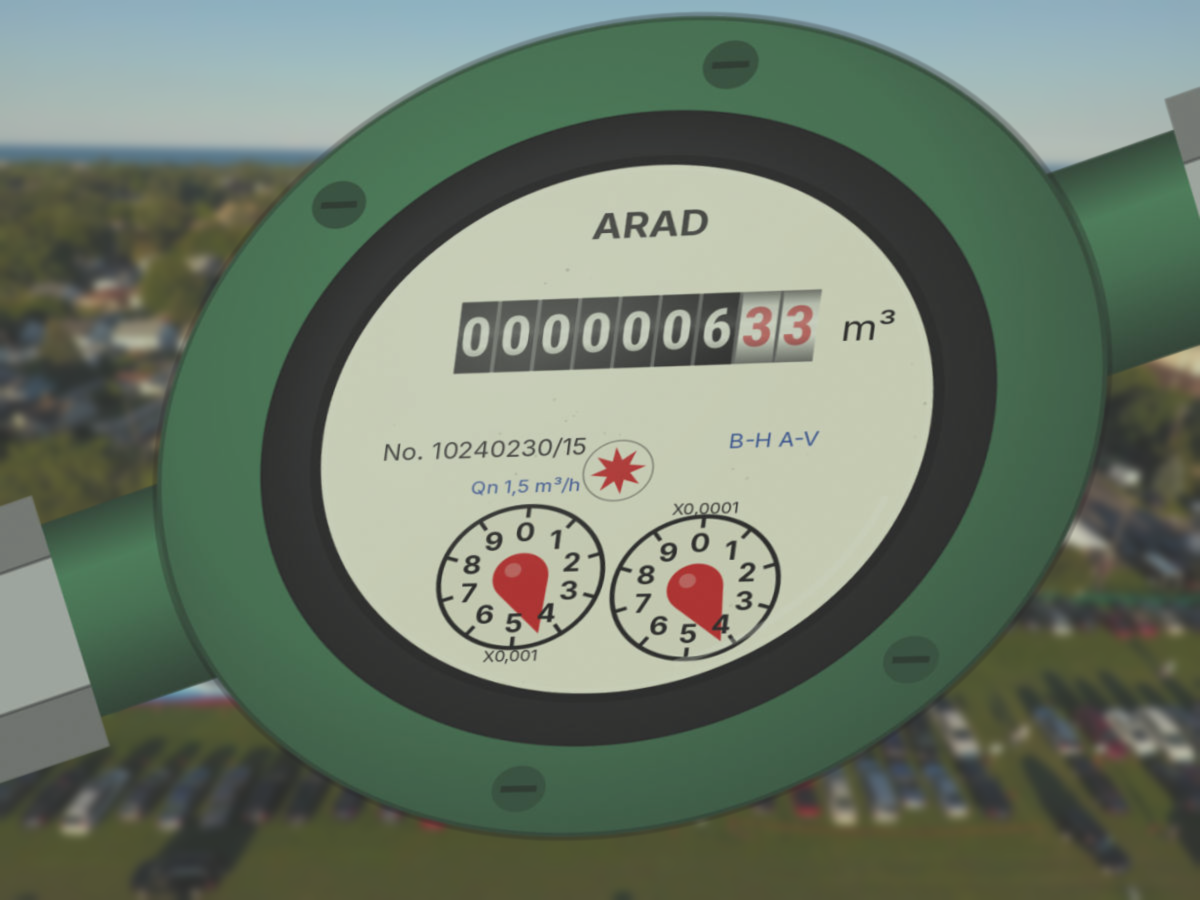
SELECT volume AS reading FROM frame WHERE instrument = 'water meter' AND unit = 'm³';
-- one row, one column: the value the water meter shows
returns 6.3344 m³
